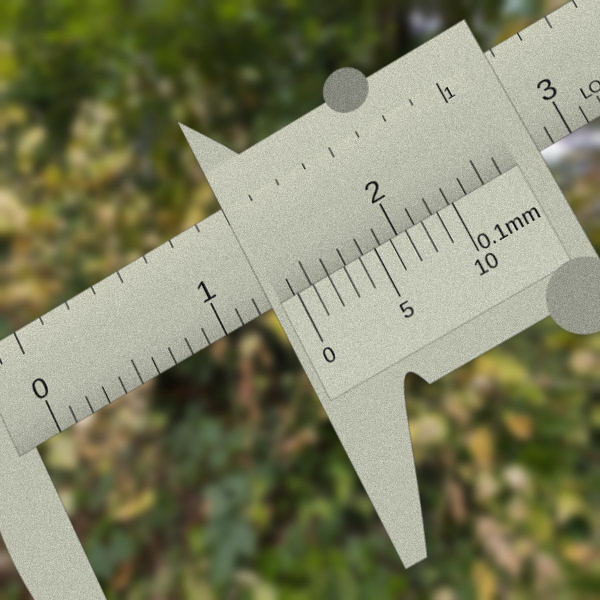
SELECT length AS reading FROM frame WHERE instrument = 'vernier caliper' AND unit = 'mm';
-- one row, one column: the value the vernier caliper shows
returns 14.2 mm
